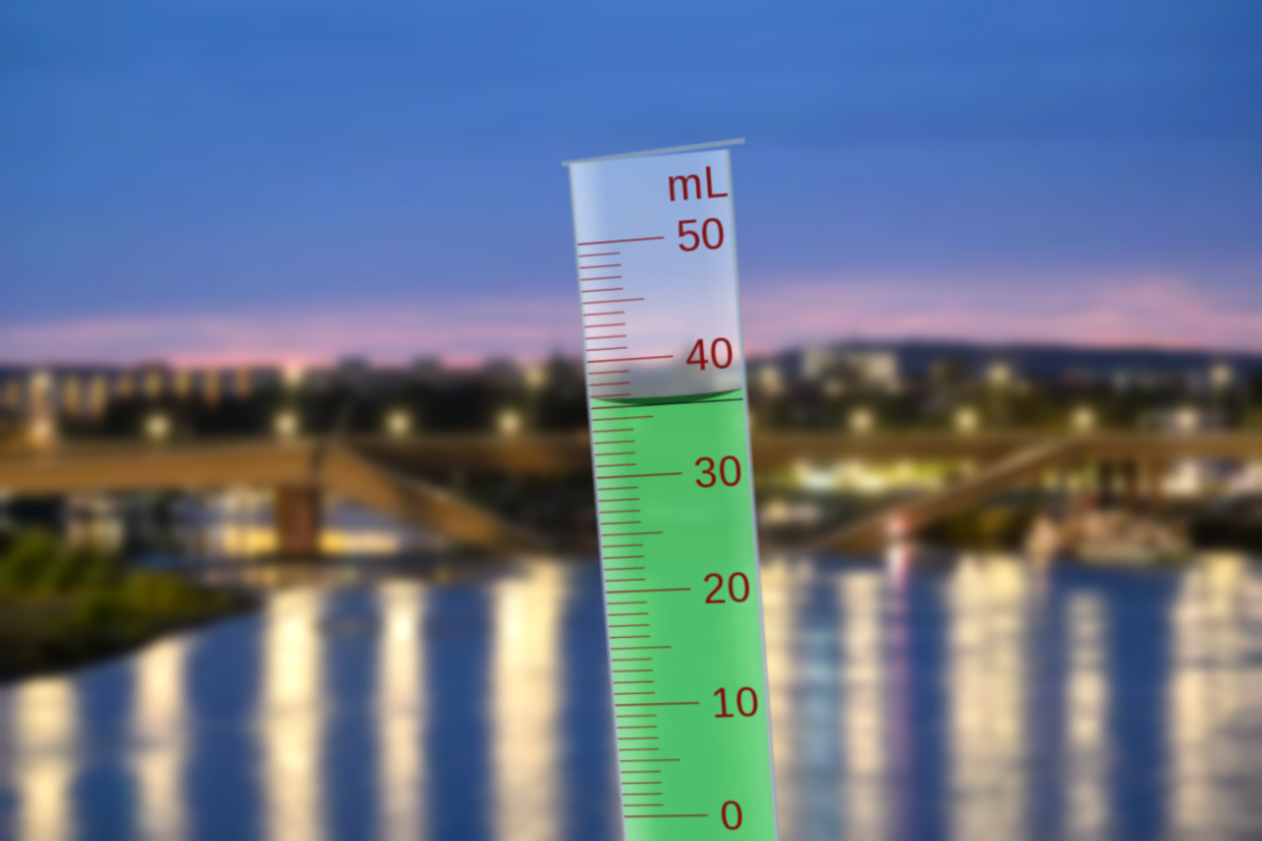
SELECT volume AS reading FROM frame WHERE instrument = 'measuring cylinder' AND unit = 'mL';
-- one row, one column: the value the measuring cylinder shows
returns 36 mL
